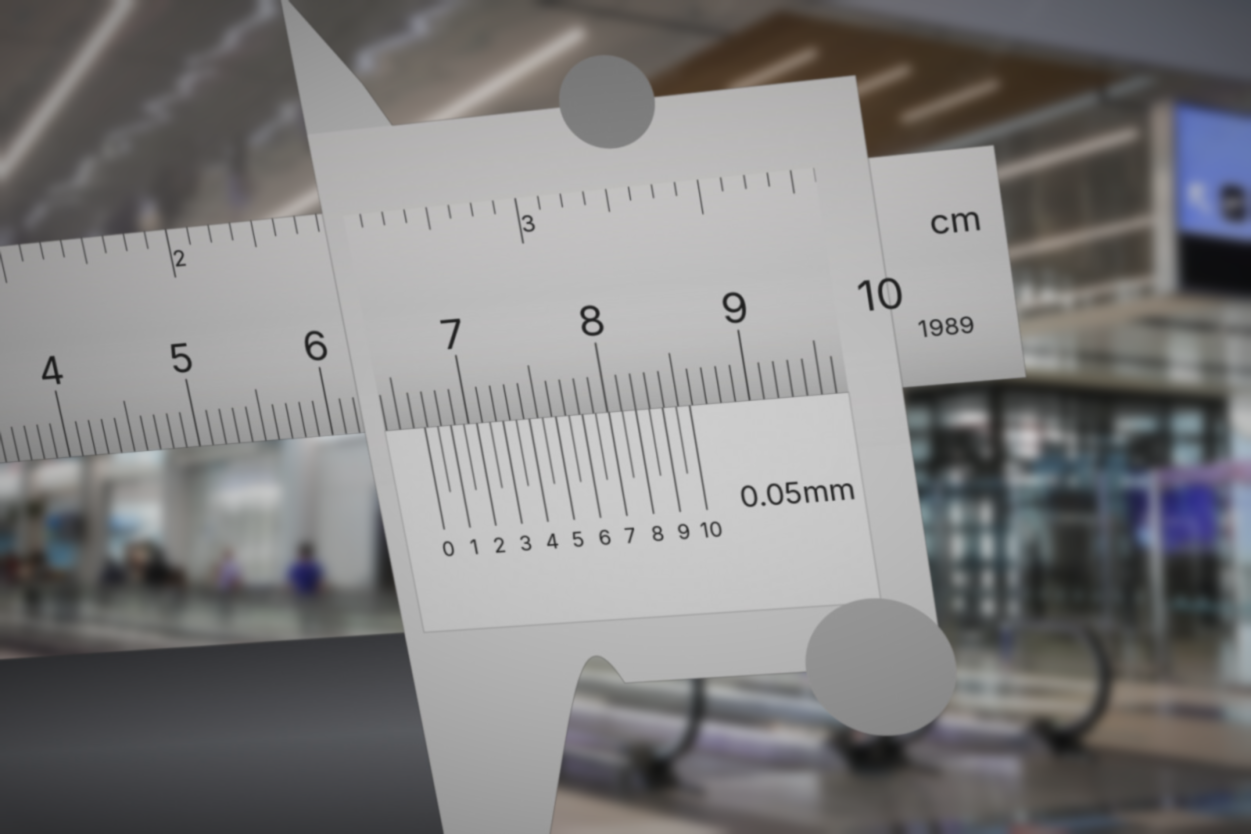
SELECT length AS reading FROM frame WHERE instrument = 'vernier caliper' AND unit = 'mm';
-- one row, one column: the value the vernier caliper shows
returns 66.8 mm
